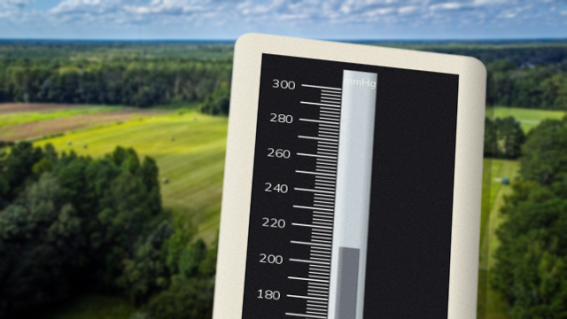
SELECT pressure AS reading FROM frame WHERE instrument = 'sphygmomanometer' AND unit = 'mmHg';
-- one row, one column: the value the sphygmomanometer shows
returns 210 mmHg
